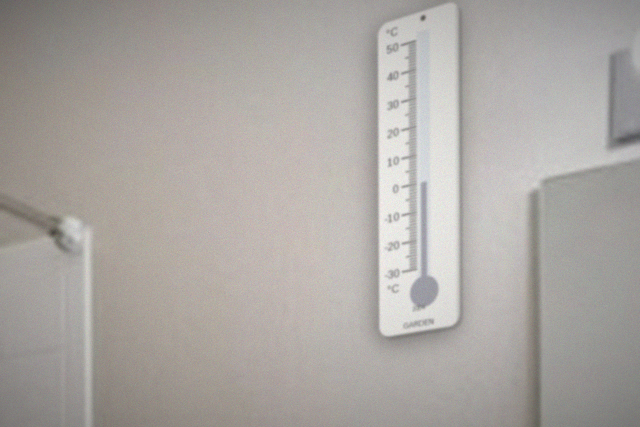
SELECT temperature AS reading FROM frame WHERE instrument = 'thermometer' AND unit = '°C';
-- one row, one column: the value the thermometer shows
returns 0 °C
